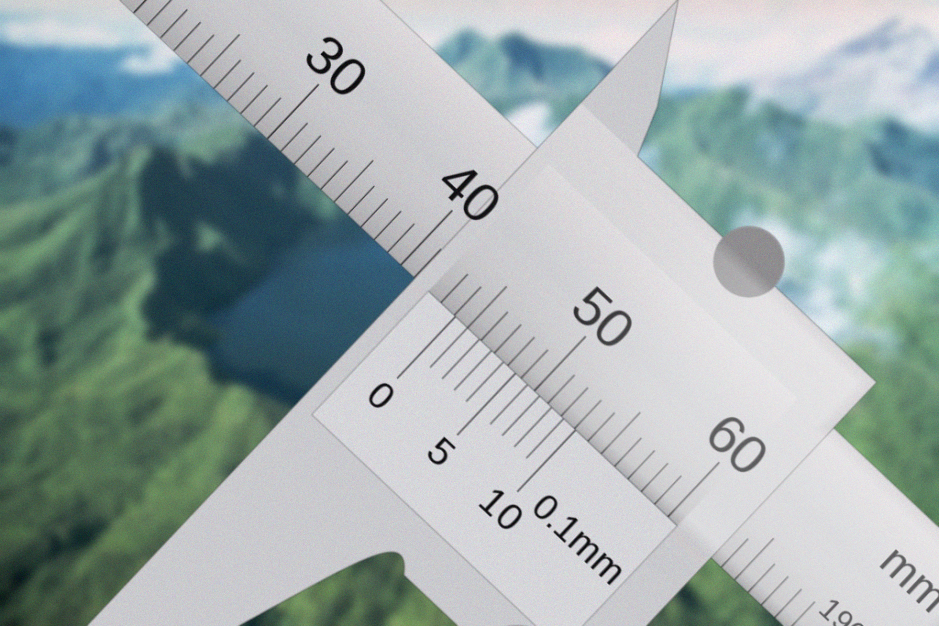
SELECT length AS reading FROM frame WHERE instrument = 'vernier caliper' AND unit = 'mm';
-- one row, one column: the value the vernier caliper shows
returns 44.1 mm
